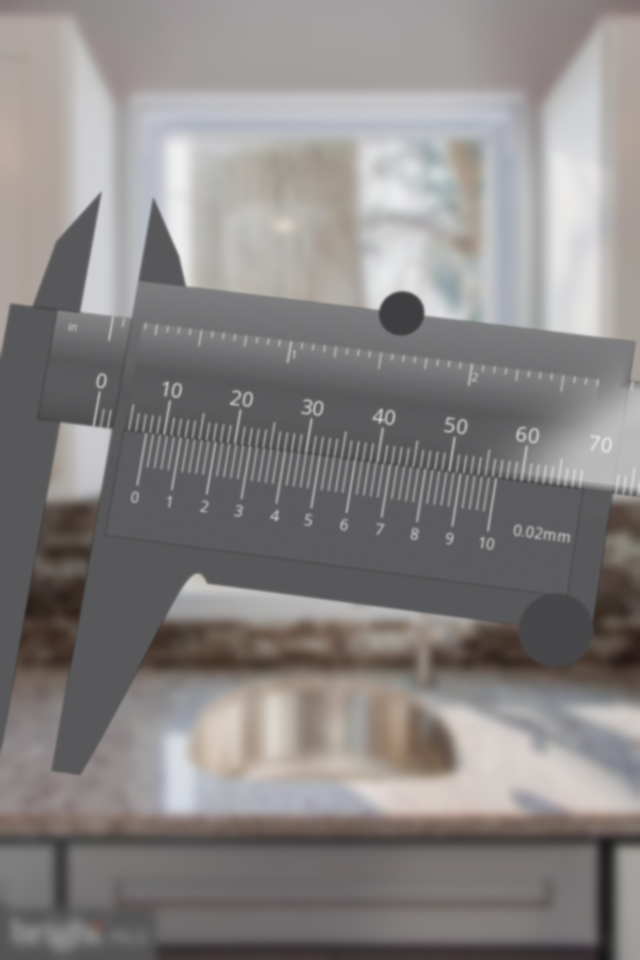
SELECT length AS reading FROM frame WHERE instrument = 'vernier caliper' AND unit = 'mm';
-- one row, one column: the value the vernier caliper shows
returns 7.5 mm
